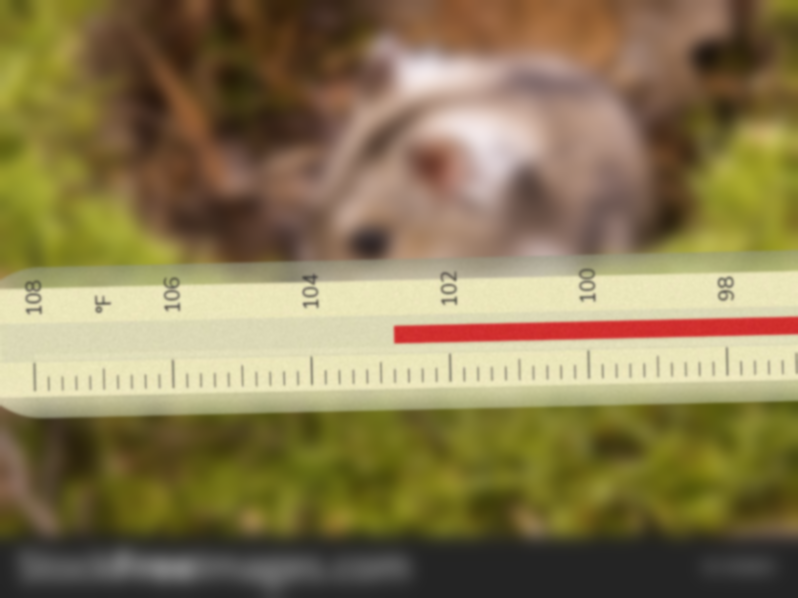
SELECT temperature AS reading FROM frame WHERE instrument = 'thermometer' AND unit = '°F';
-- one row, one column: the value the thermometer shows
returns 102.8 °F
